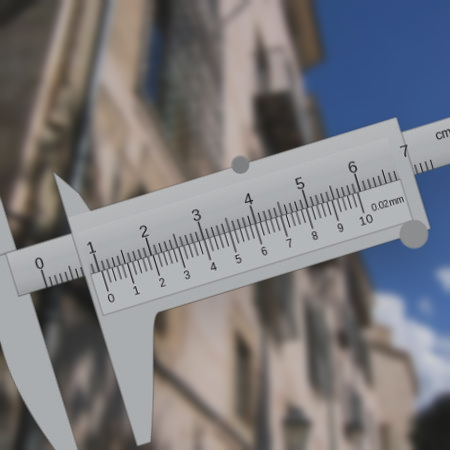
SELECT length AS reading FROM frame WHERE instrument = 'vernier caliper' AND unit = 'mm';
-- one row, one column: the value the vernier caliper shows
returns 10.5 mm
